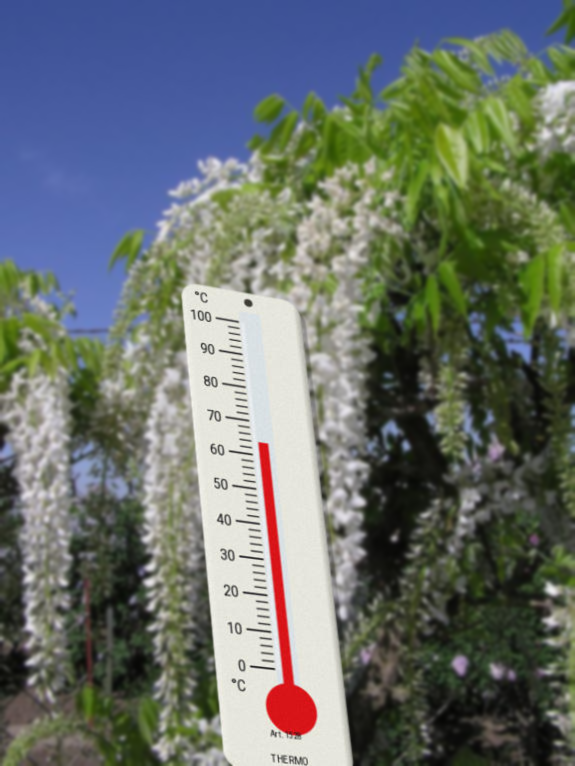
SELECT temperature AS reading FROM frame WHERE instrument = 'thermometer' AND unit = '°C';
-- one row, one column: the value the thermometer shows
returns 64 °C
